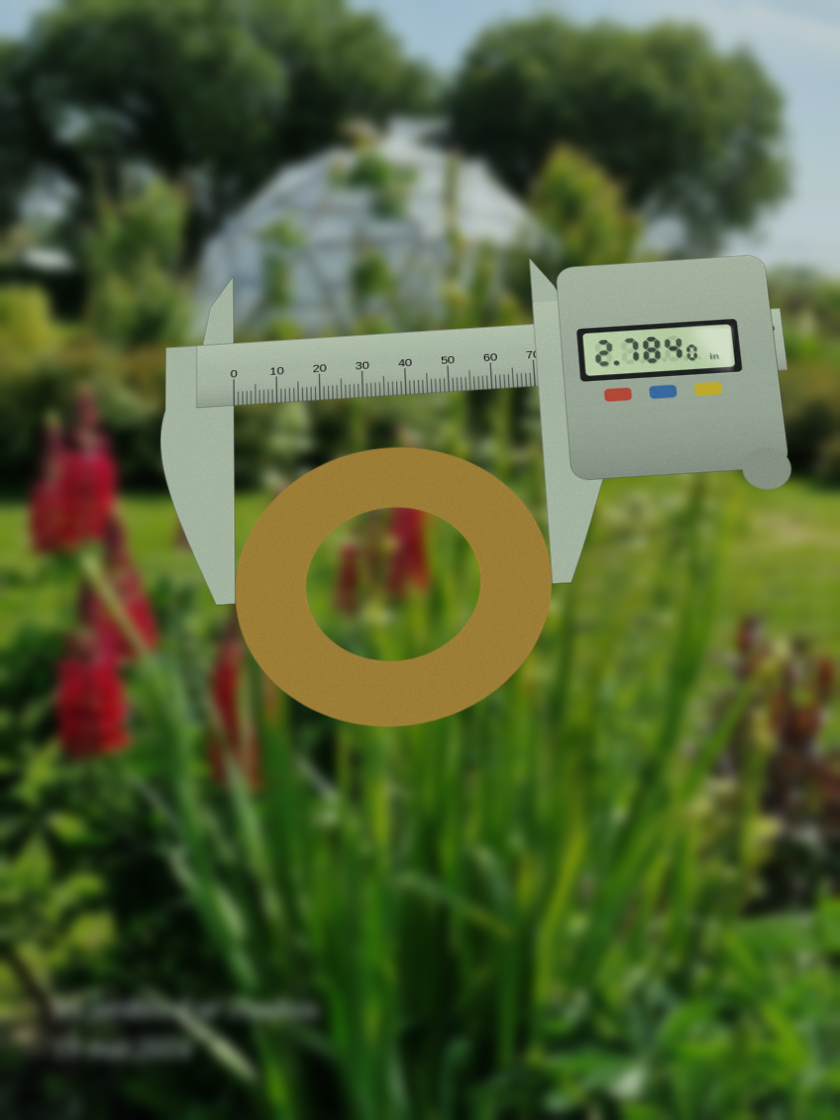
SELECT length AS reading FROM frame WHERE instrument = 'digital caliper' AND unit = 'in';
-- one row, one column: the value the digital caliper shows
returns 2.7840 in
